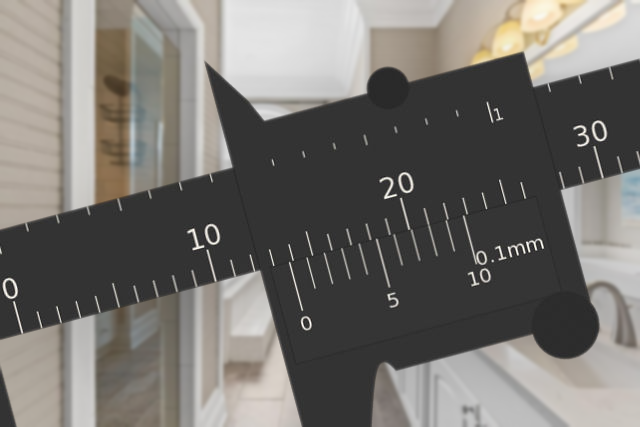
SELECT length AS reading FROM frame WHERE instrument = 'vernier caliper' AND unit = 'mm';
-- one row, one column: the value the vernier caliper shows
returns 13.8 mm
